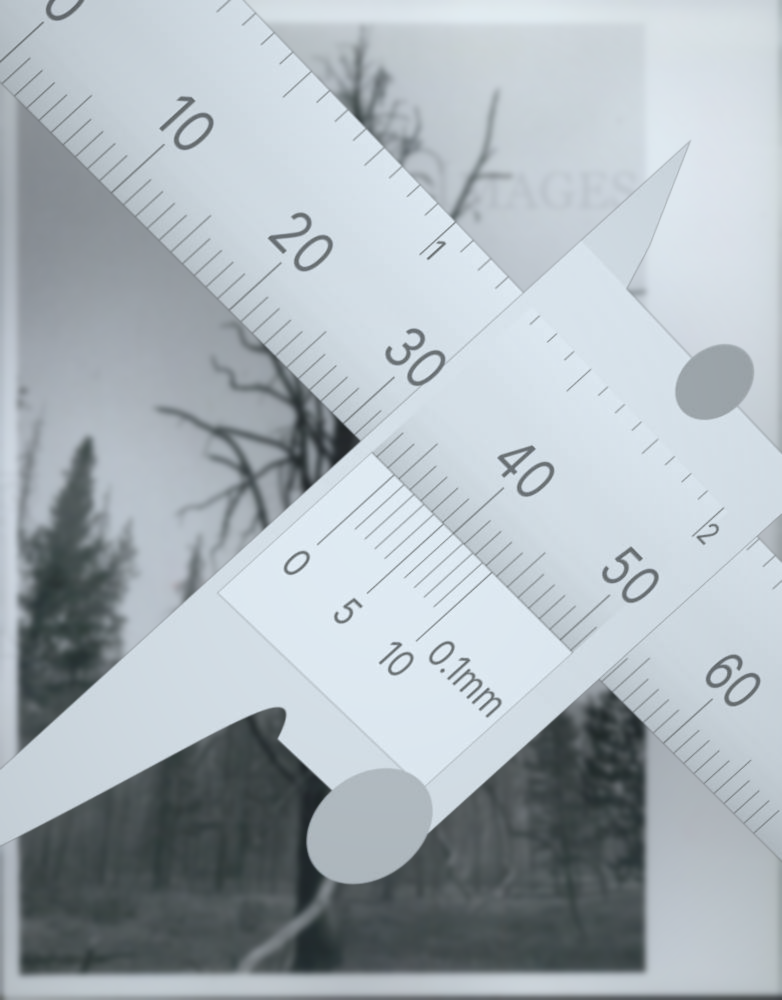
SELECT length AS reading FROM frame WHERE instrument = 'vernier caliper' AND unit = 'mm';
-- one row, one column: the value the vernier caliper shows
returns 34.6 mm
